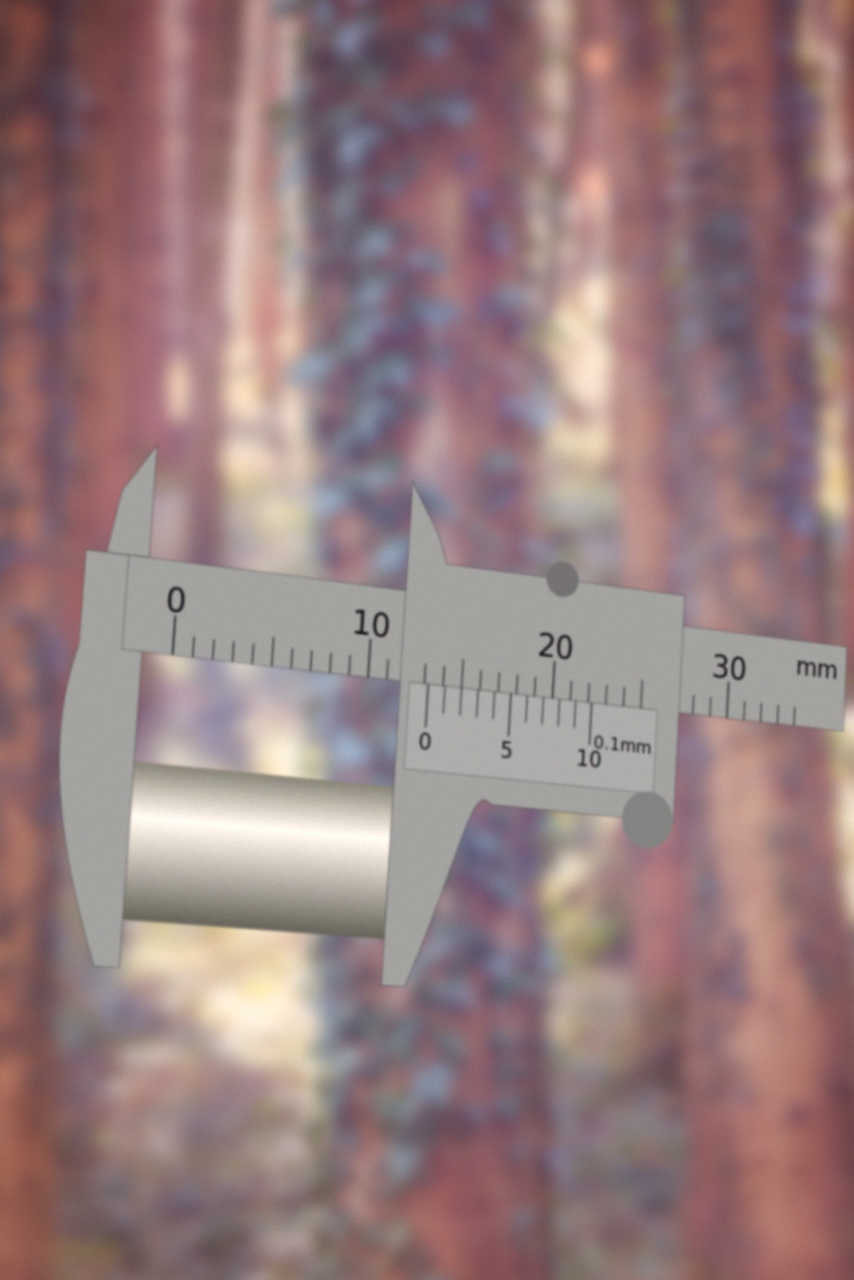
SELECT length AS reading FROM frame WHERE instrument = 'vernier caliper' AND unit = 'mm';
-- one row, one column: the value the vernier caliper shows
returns 13.2 mm
